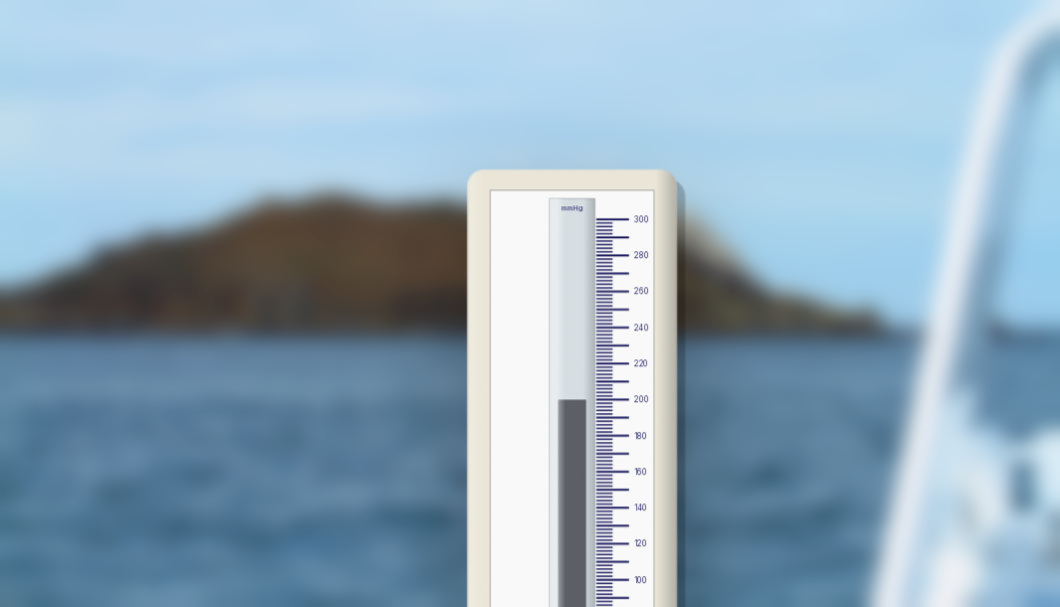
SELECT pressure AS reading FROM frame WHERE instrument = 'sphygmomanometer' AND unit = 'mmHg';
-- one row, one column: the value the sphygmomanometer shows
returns 200 mmHg
